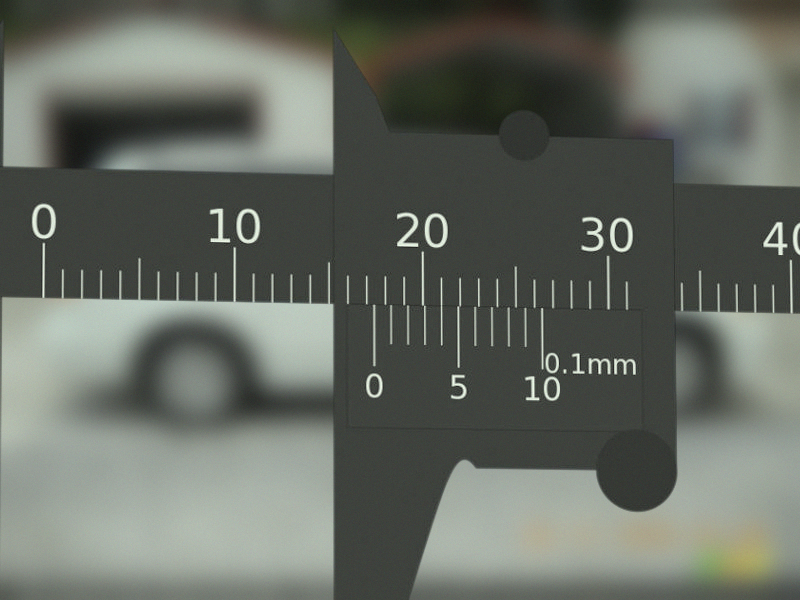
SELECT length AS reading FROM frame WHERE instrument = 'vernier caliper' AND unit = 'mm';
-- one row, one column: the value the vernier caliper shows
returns 17.4 mm
